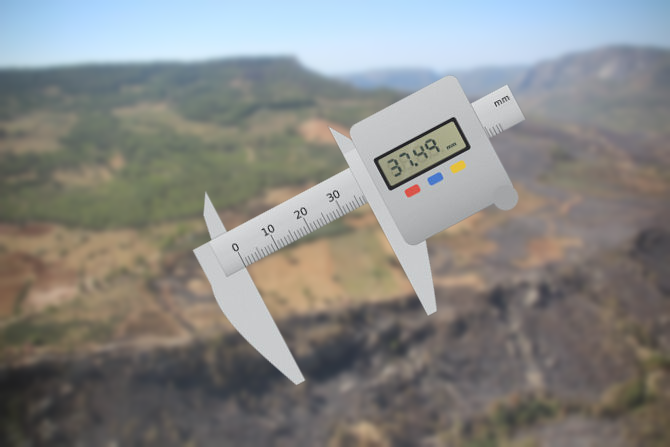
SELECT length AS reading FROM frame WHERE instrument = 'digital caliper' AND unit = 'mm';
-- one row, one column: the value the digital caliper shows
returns 37.49 mm
